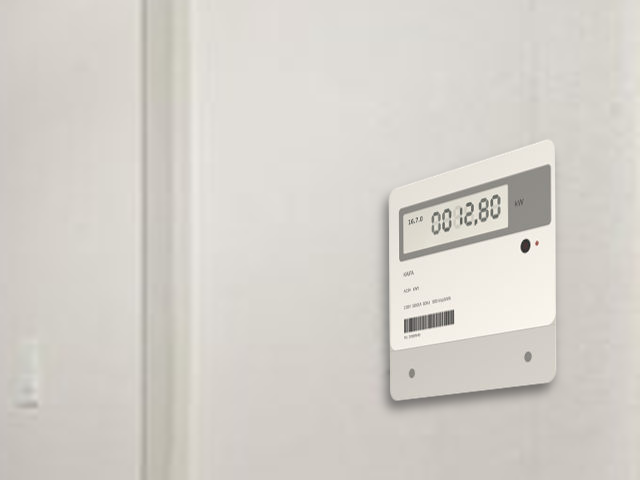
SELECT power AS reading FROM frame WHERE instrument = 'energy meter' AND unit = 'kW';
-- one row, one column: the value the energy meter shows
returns 12.80 kW
